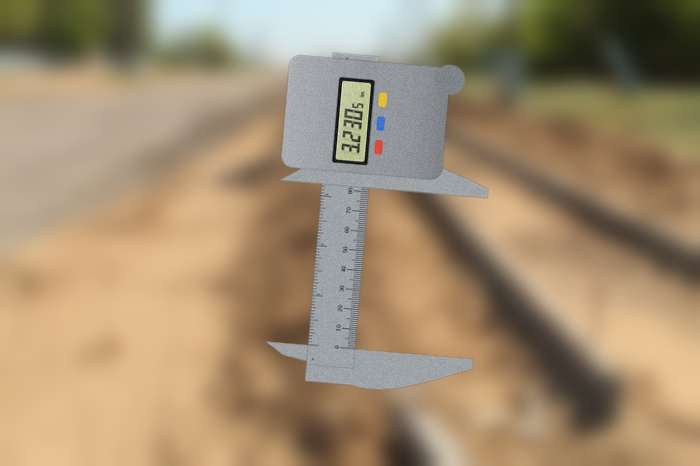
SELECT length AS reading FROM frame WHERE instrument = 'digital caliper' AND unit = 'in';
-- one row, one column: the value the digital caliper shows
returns 3.2305 in
